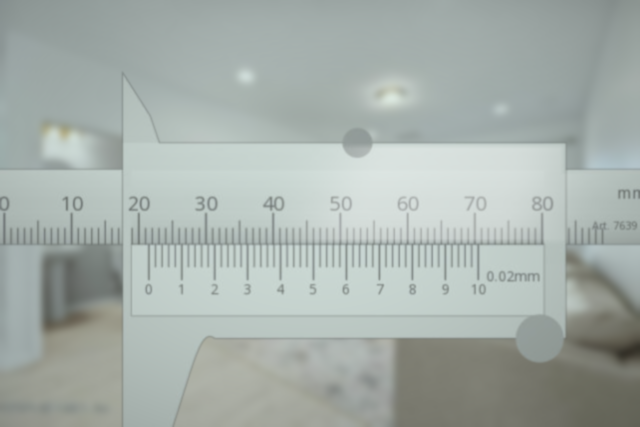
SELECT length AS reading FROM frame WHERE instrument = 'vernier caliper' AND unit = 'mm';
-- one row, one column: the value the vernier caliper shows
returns 21.5 mm
